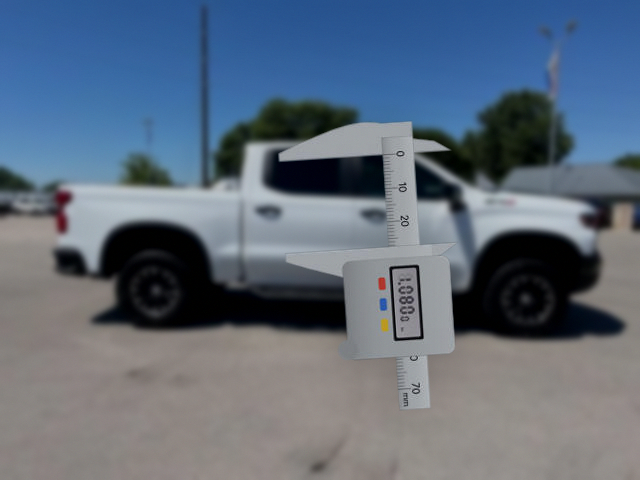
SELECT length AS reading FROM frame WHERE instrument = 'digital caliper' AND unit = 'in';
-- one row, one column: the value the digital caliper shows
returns 1.0800 in
